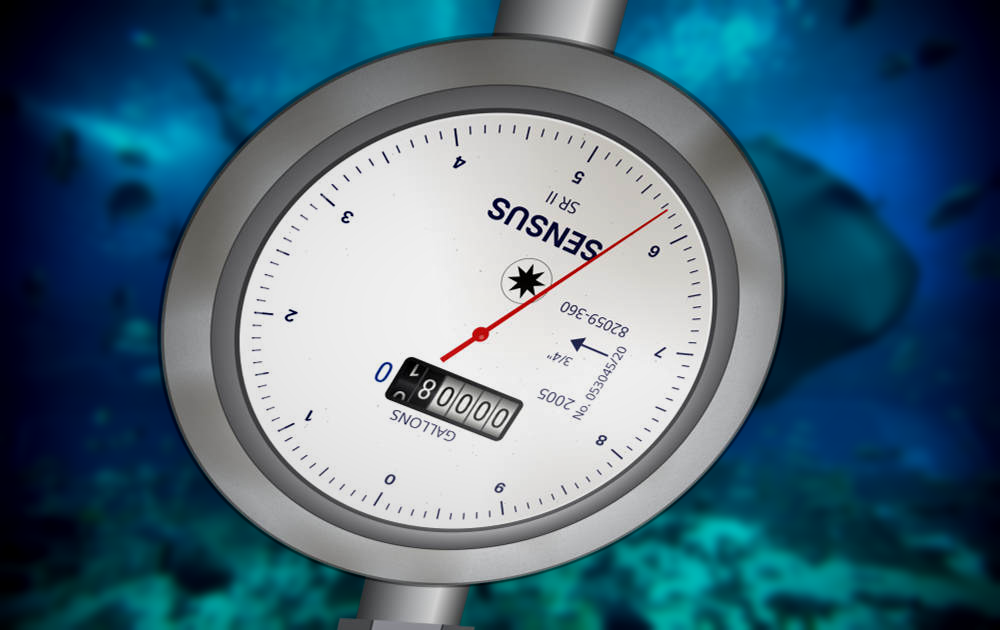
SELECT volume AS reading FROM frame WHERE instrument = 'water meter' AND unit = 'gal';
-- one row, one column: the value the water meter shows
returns 805.7 gal
